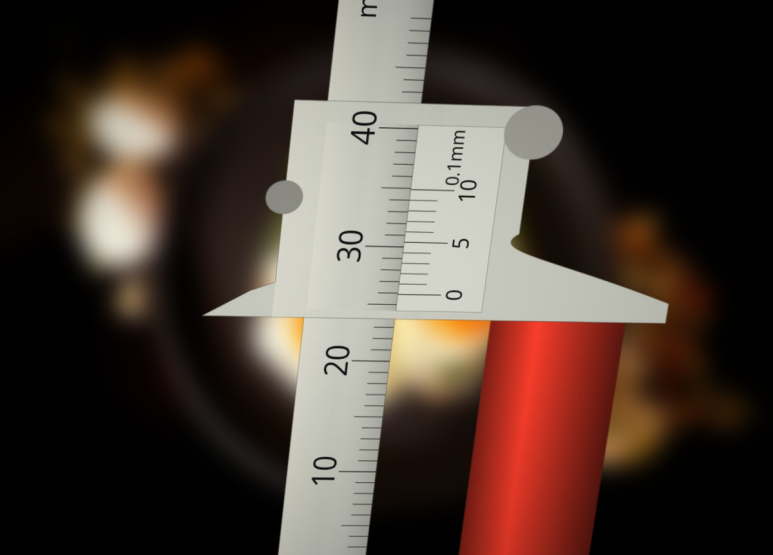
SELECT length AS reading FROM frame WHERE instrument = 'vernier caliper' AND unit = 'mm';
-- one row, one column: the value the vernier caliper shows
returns 25.9 mm
